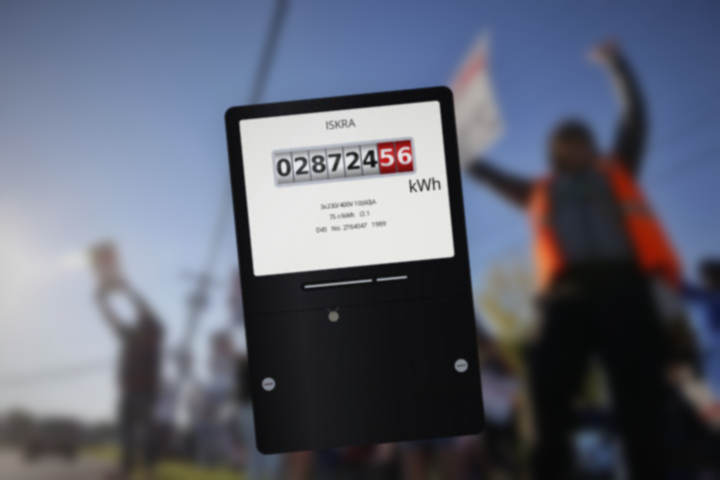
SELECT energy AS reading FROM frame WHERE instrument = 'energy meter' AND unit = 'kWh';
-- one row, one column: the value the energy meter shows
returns 28724.56 kWh
